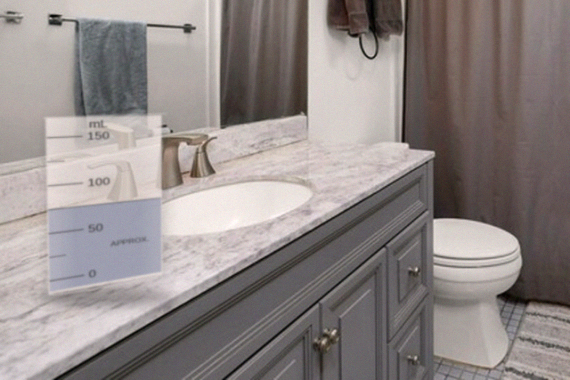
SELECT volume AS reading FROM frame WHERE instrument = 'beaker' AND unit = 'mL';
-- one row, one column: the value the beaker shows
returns 75 mL
